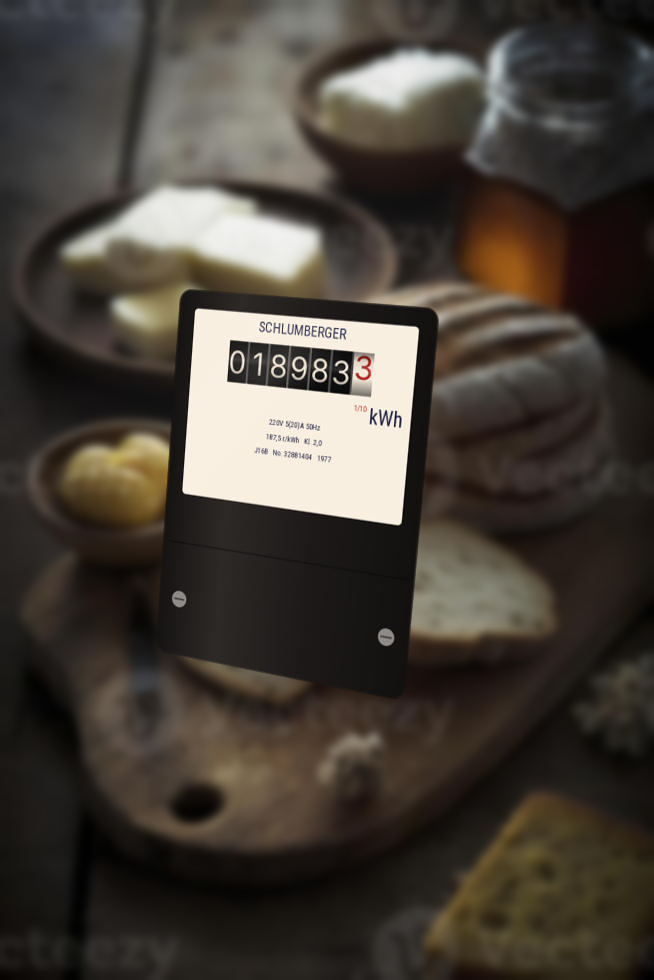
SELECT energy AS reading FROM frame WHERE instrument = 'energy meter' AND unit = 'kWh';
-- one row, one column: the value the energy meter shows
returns 18983.3 kWh
